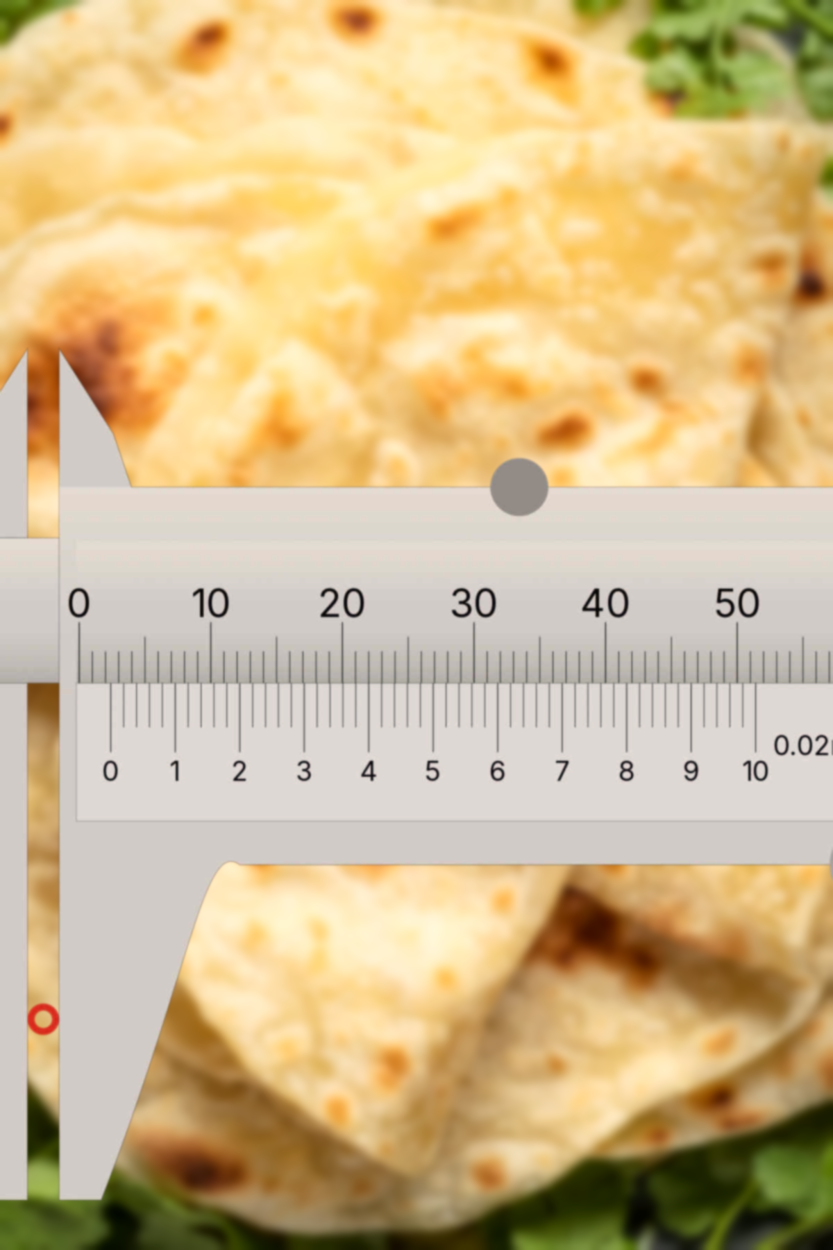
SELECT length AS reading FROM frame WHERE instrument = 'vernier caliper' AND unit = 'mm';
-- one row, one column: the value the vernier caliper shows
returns 2.4 mm
